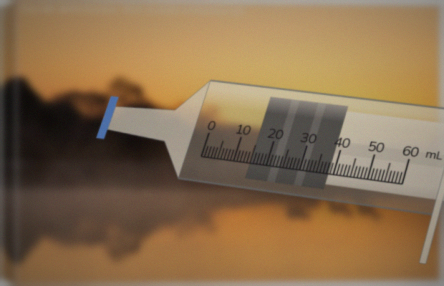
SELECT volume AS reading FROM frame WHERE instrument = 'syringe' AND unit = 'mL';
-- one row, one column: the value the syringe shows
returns 15 mL
